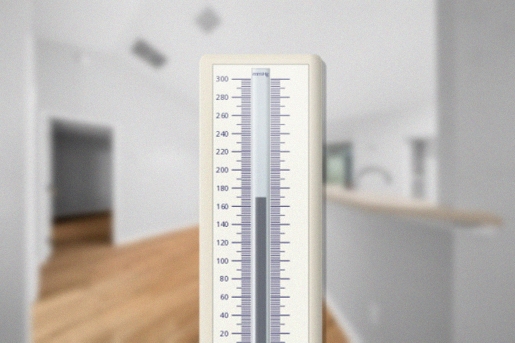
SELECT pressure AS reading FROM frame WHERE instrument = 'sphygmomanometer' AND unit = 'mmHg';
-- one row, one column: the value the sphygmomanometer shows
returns 170 mmHg
